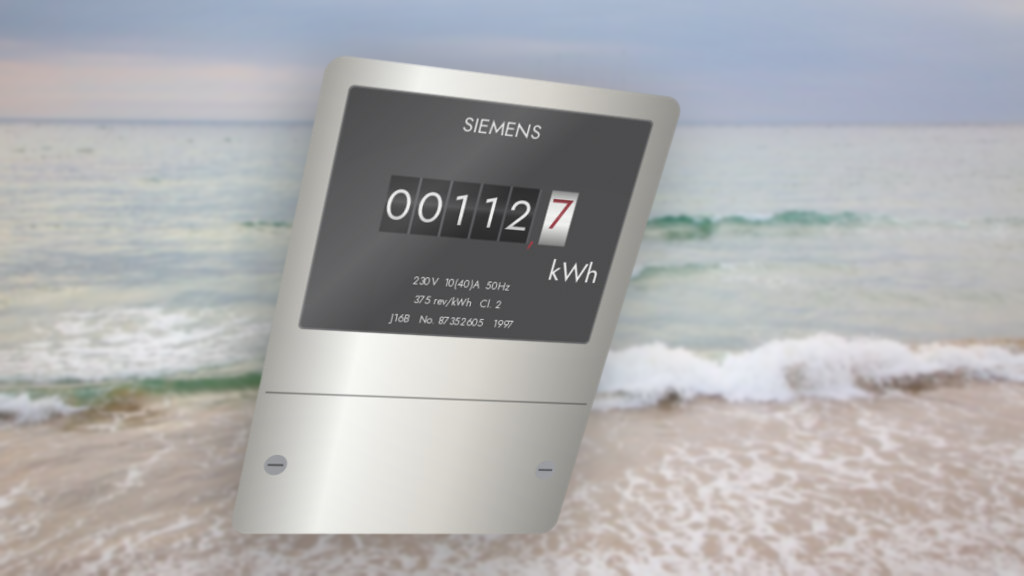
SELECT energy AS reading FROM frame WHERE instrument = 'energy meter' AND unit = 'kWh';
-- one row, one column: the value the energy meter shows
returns 112.7 kWh
